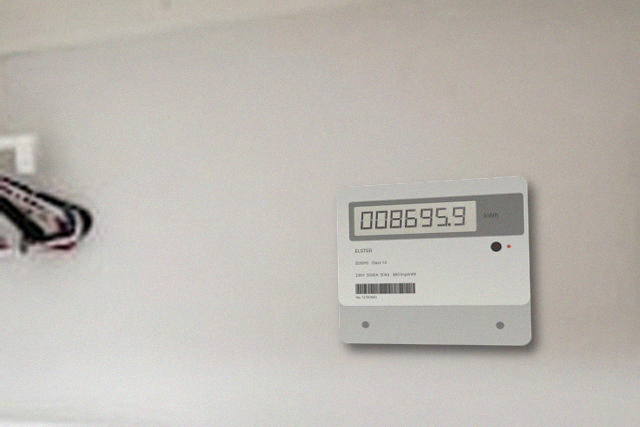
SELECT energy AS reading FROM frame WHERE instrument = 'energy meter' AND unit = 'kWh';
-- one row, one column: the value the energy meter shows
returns 8695.9 kWh
